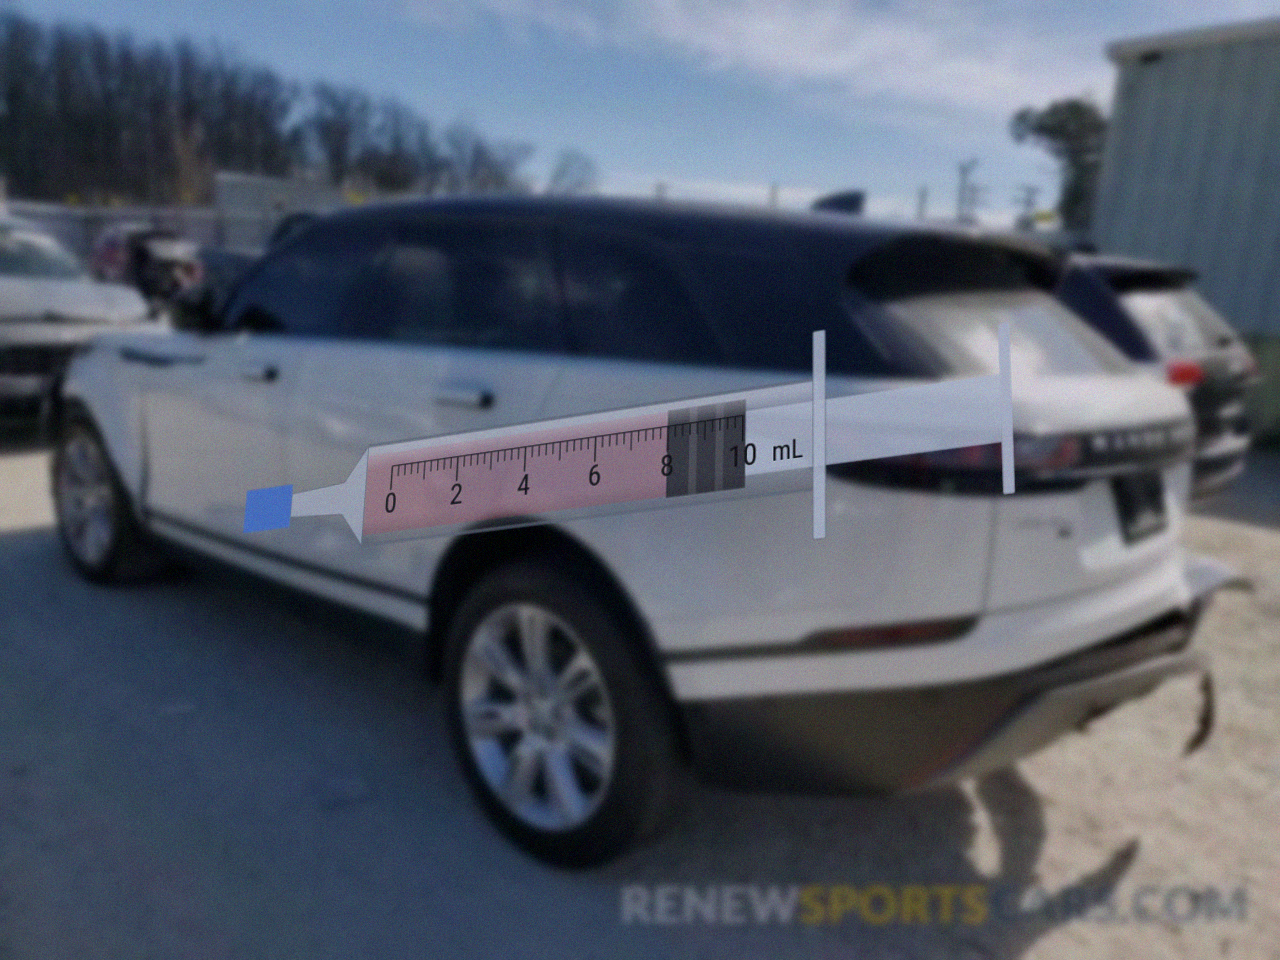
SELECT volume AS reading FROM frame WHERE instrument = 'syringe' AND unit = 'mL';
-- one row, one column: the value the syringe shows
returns 8 mL
